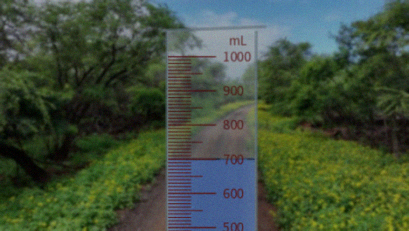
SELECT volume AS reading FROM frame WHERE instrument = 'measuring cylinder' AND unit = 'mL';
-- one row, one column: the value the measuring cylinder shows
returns 700 mL
